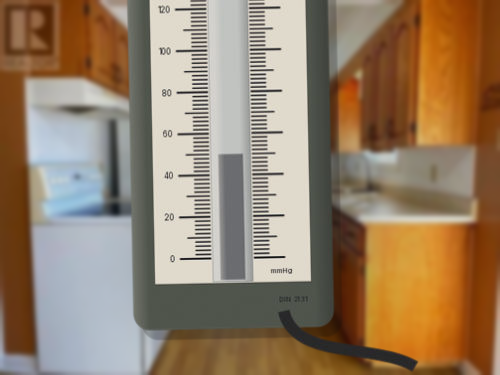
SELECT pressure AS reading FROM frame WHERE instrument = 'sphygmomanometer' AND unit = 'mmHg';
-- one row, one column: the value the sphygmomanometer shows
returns 50 mmHg
